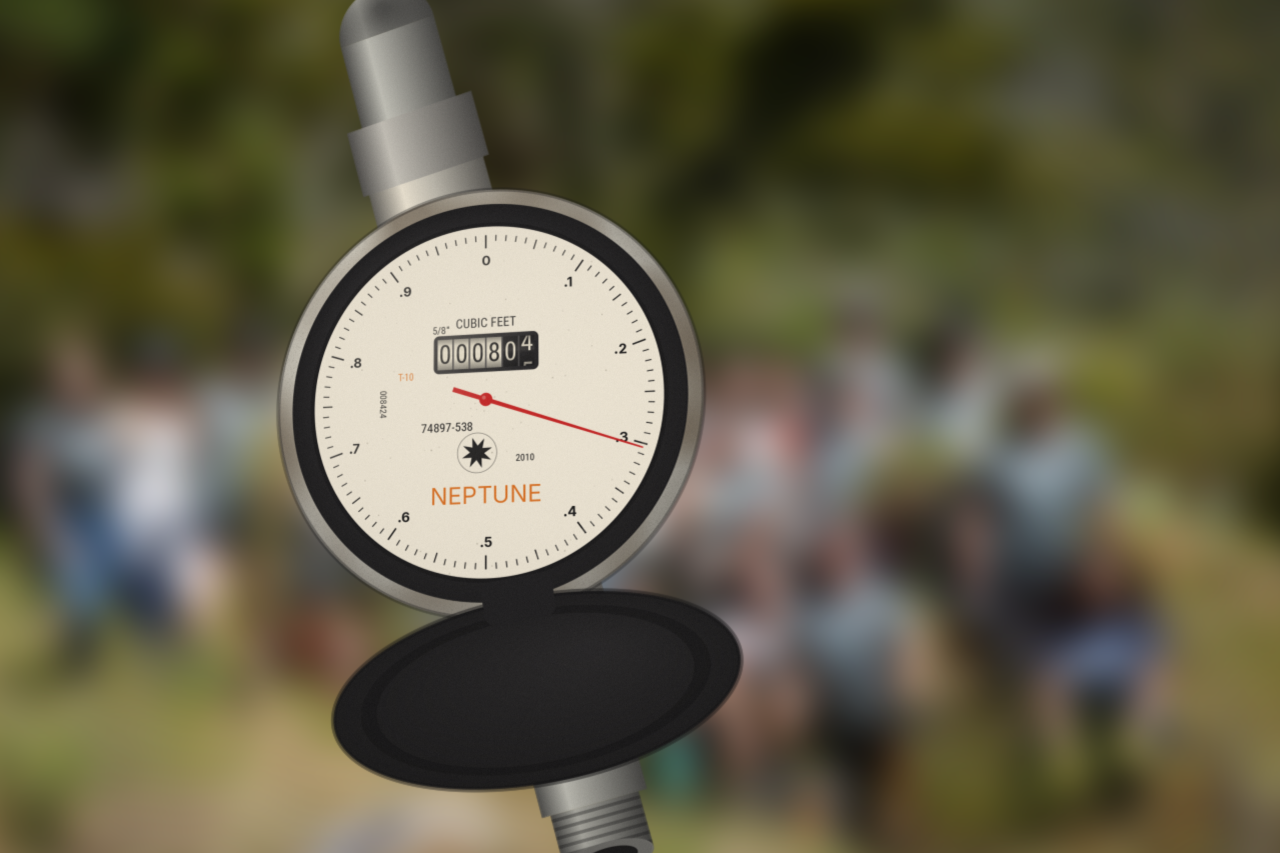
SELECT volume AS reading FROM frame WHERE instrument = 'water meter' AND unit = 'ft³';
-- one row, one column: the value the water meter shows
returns 804.30 ft³
